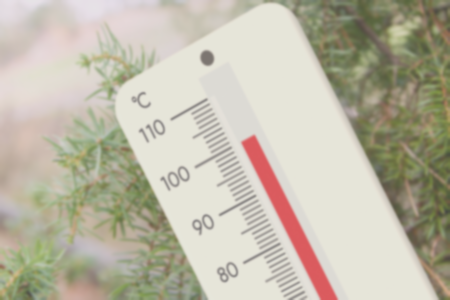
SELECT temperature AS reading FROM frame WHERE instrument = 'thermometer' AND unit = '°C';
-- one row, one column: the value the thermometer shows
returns 100 °C
